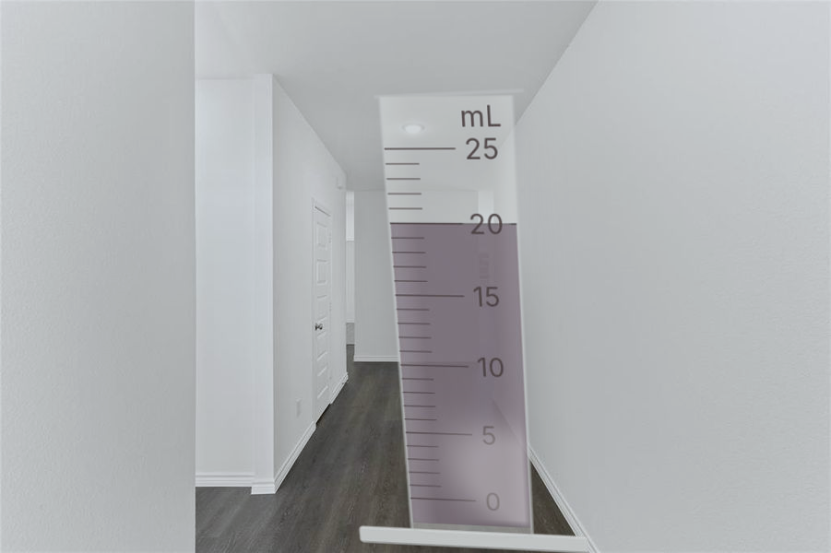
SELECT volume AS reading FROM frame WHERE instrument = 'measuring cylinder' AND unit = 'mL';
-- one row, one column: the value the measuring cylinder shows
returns 20 mL
